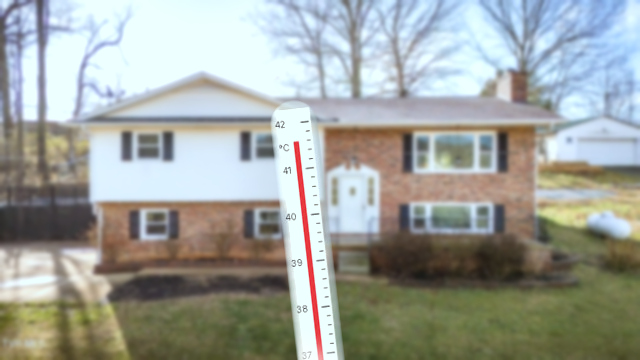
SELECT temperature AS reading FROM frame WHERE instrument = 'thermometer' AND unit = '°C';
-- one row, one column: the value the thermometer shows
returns 41.6 °C
